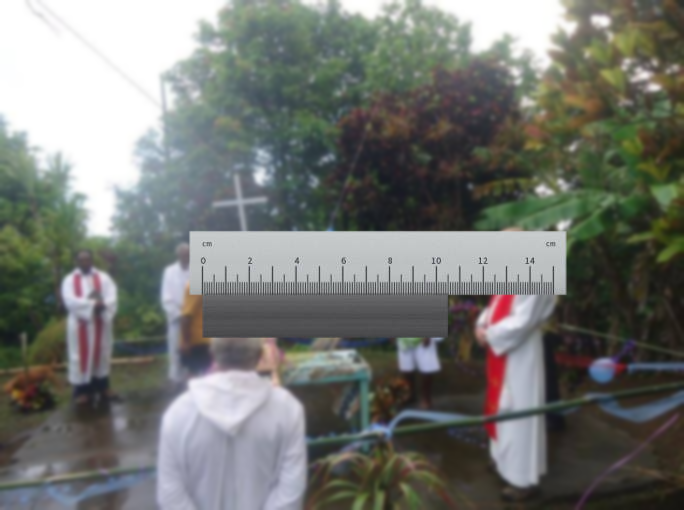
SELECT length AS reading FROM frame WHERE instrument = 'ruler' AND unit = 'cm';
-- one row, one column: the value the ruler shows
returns 10.5 cm
